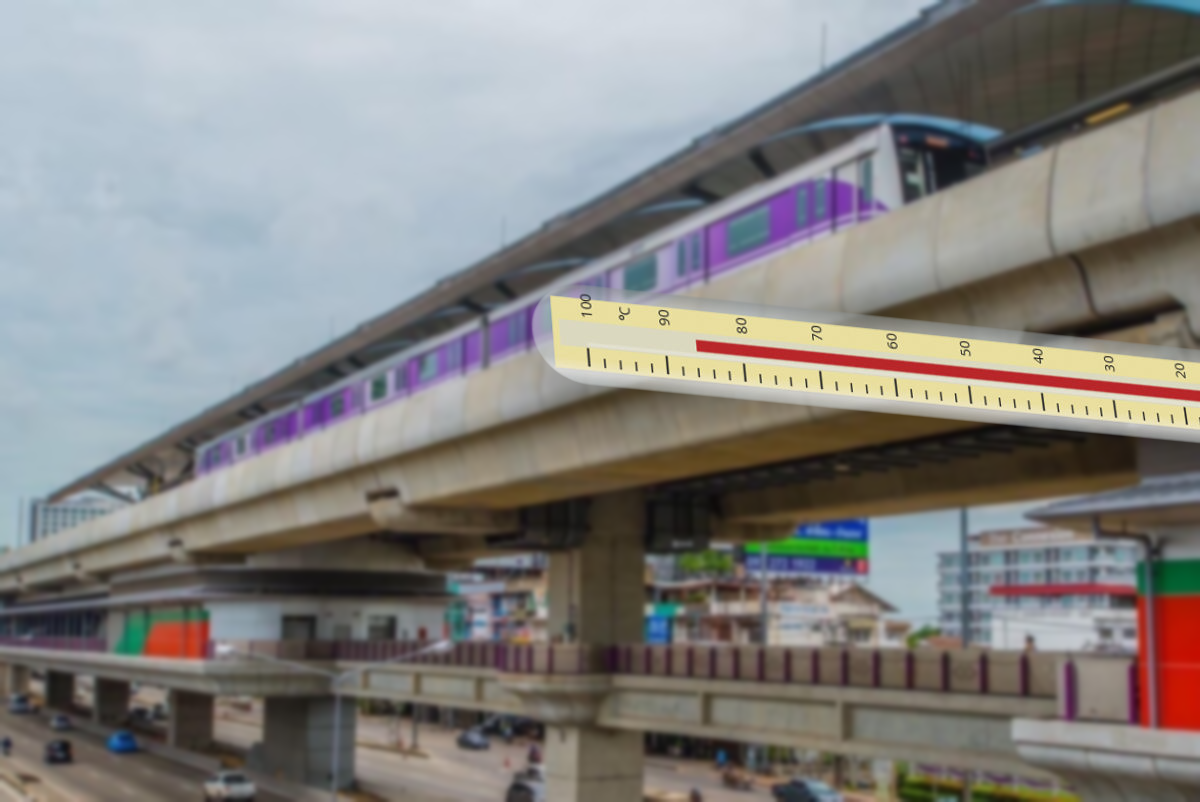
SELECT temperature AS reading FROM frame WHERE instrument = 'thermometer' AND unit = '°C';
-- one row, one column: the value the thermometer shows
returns 86 °C
